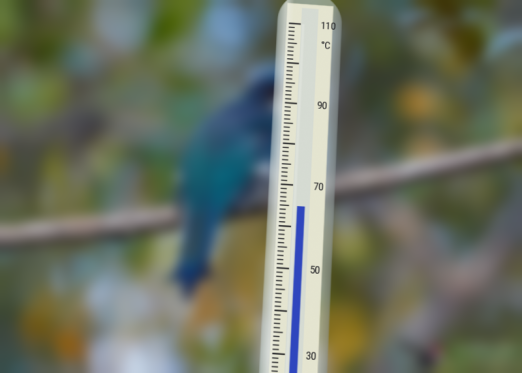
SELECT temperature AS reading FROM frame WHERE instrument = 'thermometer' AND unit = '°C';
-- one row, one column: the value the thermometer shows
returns 65 °C
